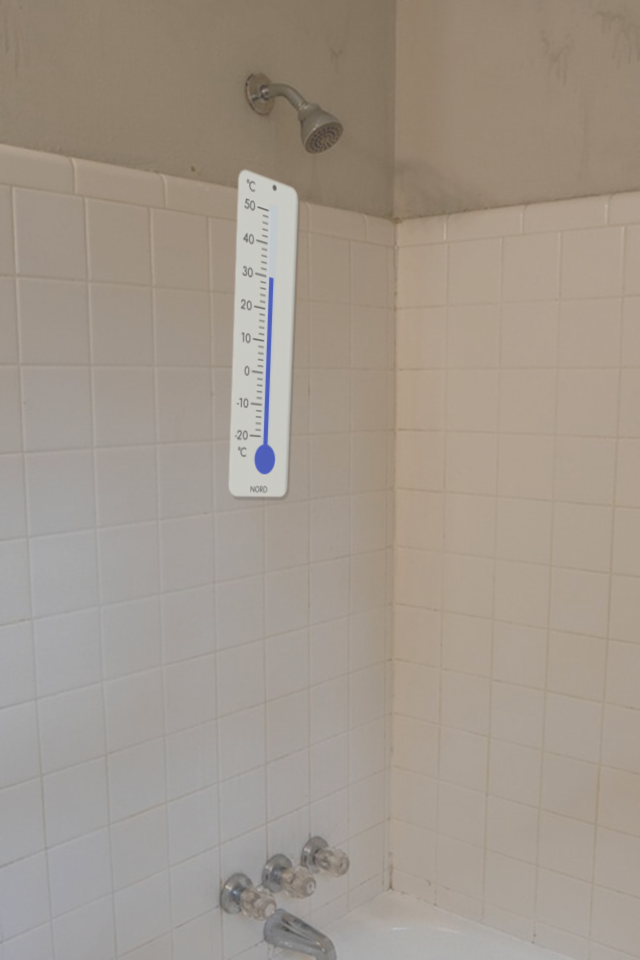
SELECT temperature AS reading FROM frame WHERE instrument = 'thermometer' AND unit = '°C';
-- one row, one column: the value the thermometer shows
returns 30 °C
